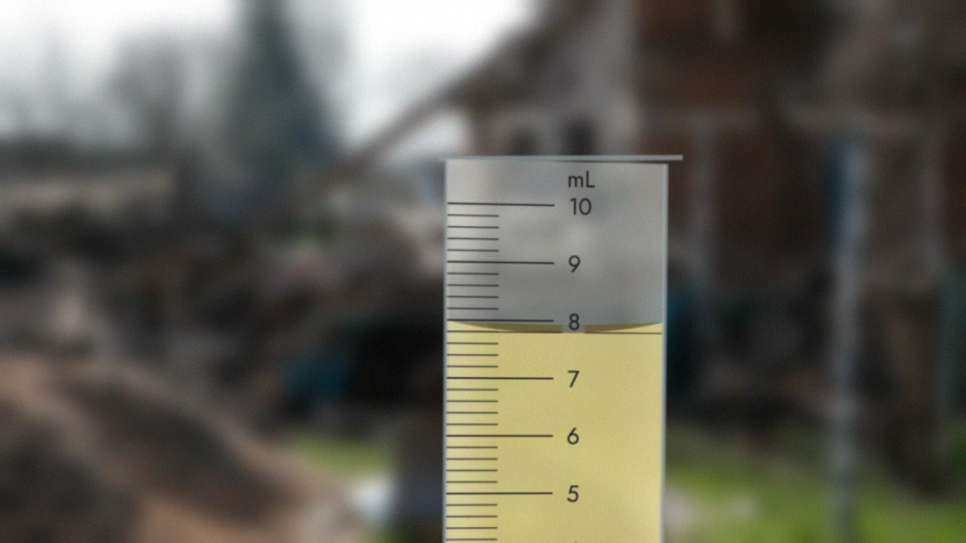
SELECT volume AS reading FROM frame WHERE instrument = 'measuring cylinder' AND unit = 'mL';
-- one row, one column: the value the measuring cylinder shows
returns 7.8 mL
